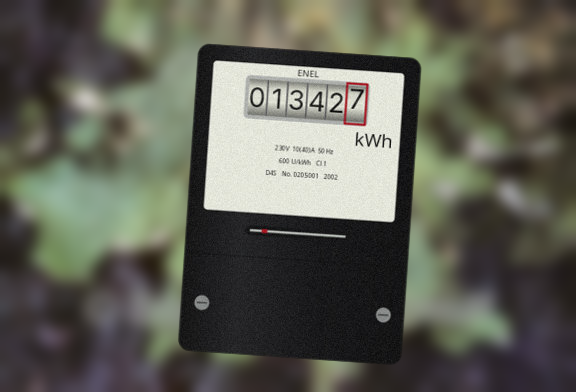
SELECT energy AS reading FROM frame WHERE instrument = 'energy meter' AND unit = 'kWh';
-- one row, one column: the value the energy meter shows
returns 1342.7 kWh
